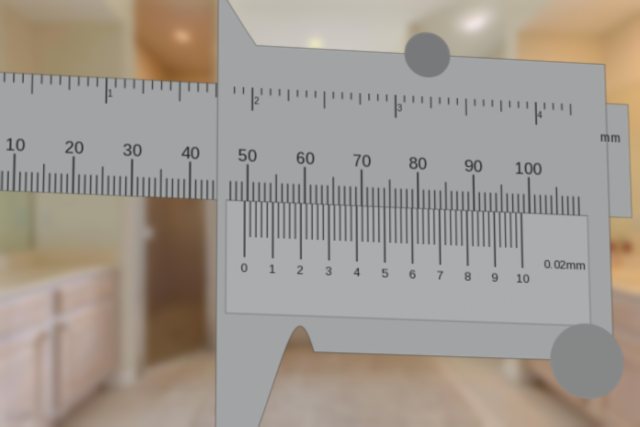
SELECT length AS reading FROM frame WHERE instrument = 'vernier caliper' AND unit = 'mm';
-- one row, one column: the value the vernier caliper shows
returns 49.5 mm
